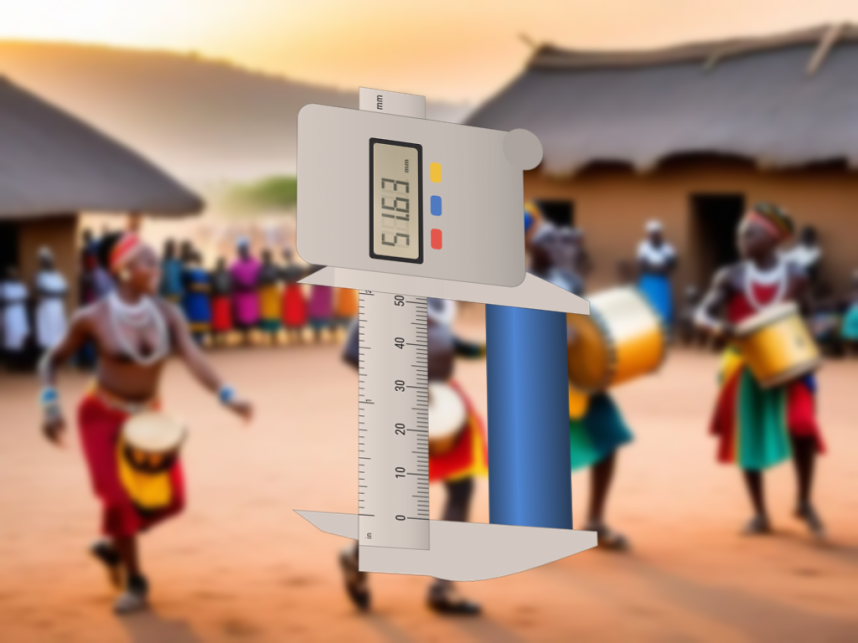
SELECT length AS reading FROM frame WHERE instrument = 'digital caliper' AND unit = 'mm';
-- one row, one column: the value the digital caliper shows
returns 51.63 mm
